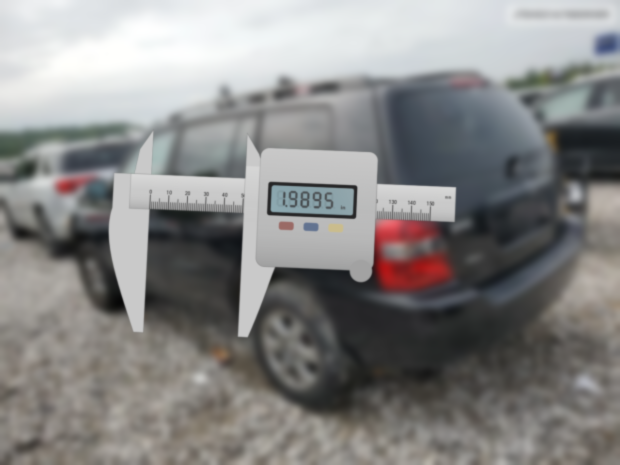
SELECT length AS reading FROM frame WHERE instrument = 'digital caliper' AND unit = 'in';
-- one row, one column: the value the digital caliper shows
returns 1.9895 in
